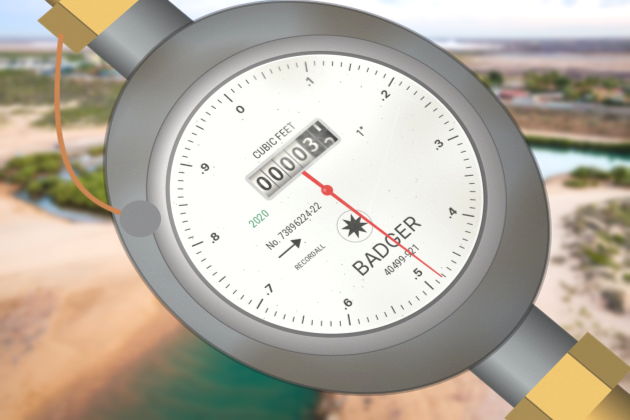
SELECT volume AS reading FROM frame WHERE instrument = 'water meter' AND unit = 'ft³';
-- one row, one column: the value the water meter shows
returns 31.48 ft³
